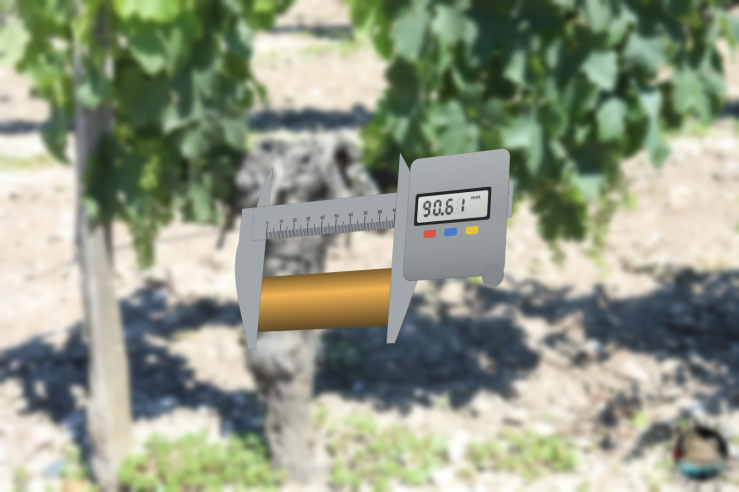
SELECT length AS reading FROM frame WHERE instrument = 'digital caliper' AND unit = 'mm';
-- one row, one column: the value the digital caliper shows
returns 90.61 mm
